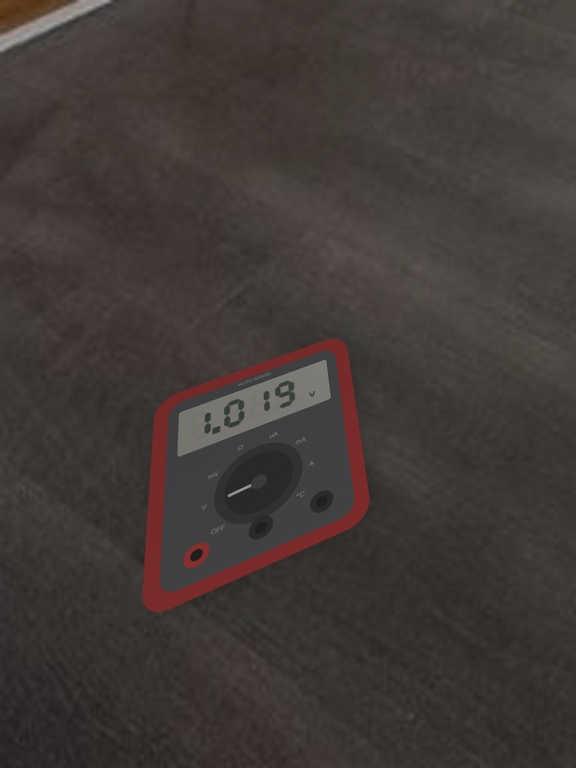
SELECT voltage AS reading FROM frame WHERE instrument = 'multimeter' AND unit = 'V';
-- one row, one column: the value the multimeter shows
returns 1.019 V
